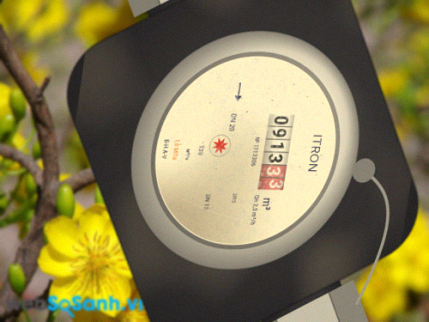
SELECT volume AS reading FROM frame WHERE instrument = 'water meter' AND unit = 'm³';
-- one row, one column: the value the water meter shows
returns 913.33 m³
